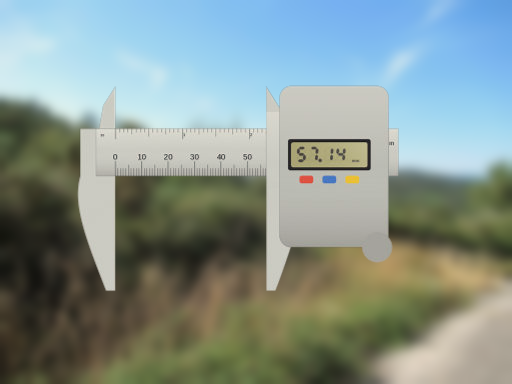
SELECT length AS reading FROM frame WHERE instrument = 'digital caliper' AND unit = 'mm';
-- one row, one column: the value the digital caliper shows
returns 57.14 mm
